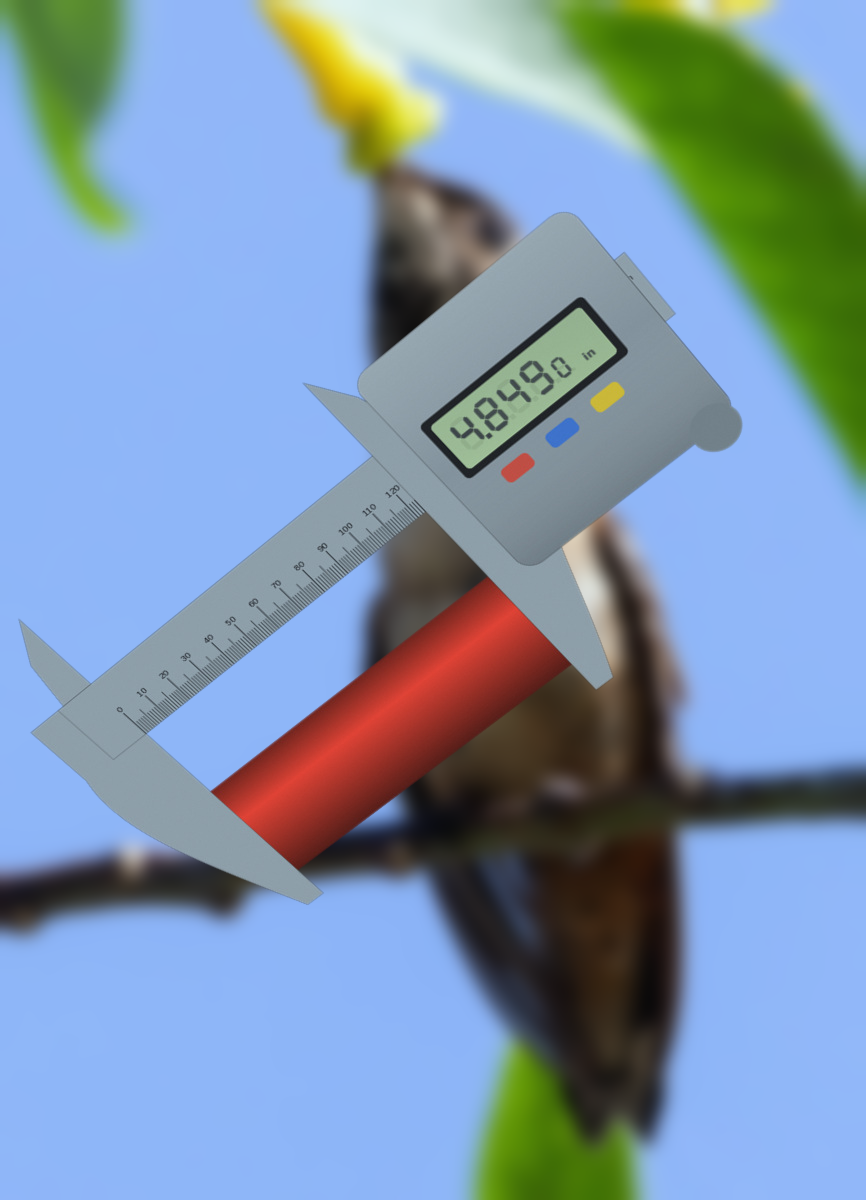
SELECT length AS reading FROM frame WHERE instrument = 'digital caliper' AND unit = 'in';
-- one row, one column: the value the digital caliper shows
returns 4.8490 in
